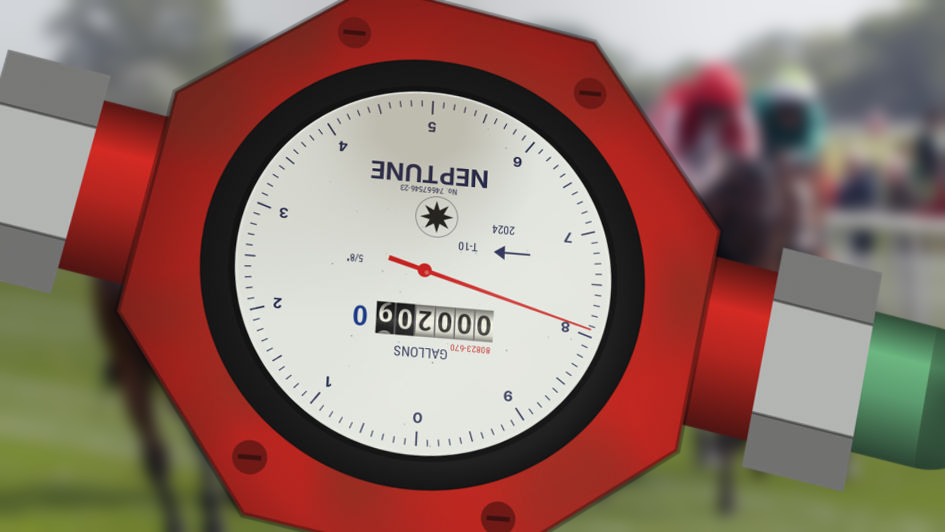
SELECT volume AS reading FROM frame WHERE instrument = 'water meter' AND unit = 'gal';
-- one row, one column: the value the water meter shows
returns 2087.9 gal
